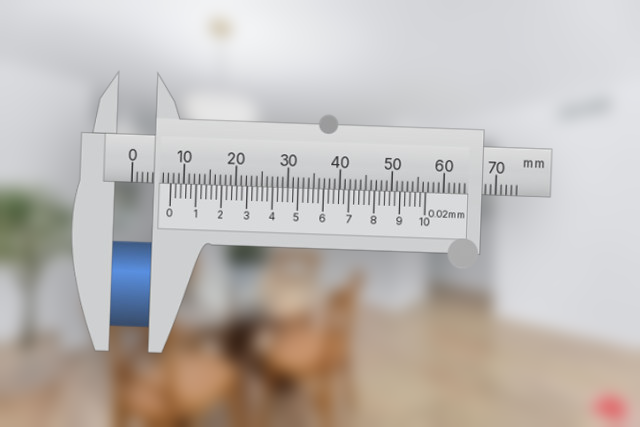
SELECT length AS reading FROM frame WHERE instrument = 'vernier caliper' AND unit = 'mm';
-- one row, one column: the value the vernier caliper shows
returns 7.5 mm
